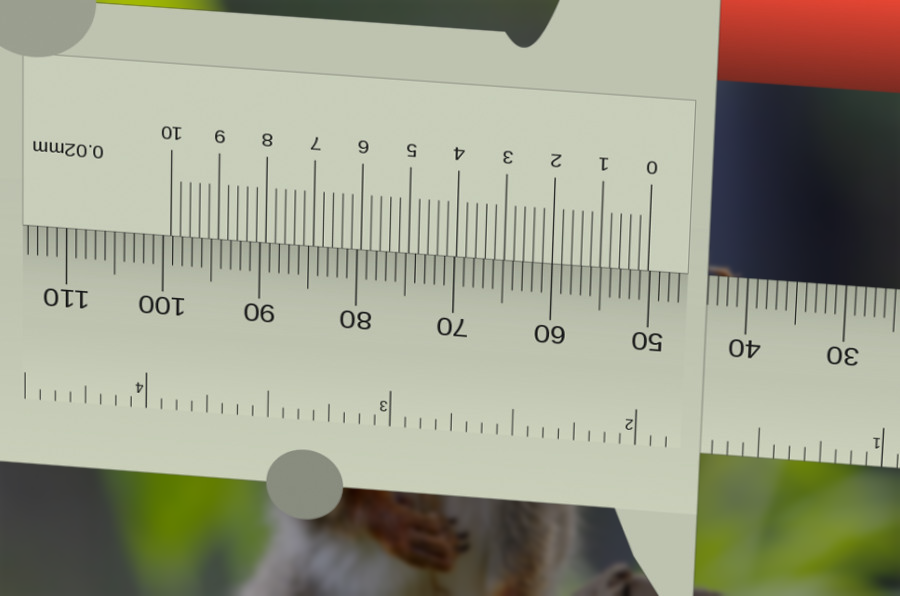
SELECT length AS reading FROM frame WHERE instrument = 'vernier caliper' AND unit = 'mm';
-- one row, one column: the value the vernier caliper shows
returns 50.2 mm
